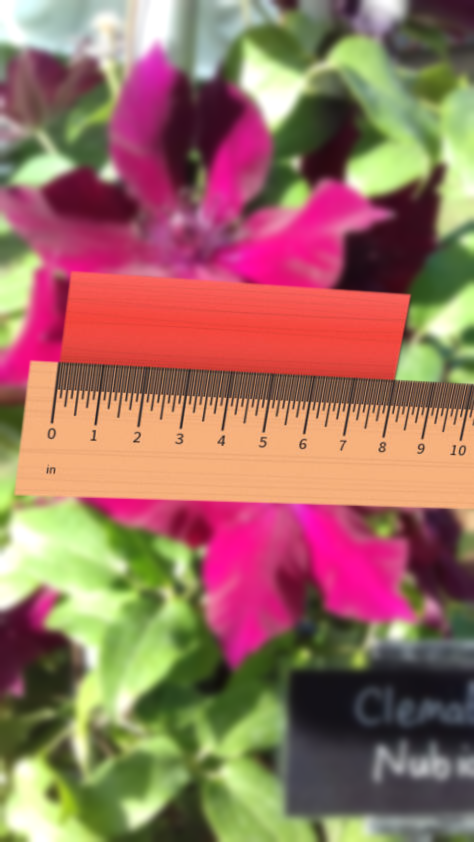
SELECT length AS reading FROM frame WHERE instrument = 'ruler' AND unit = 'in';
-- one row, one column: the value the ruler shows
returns 8 in
